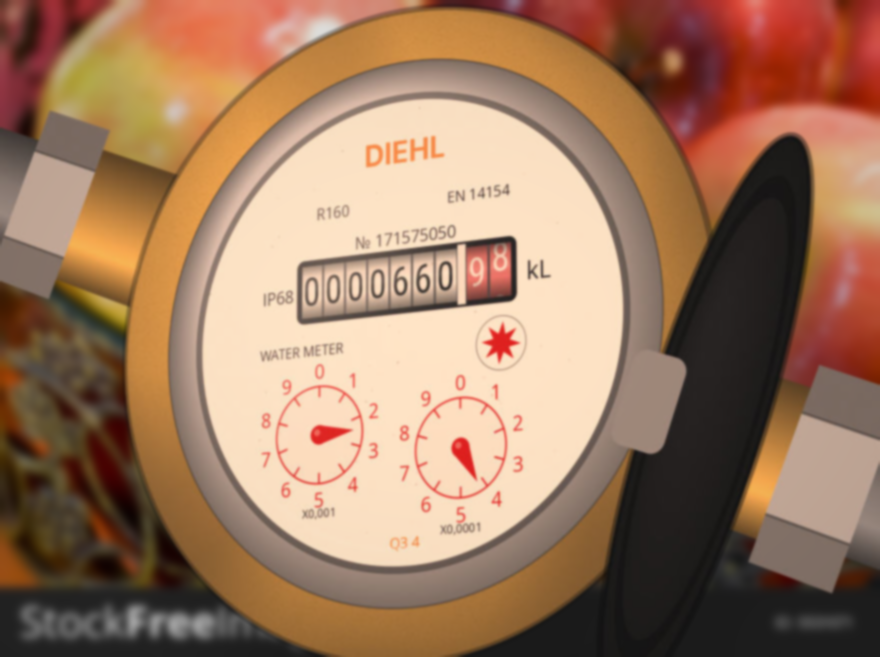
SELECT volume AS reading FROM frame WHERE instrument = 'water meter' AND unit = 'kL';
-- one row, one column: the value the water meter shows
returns 660.9824 kL
